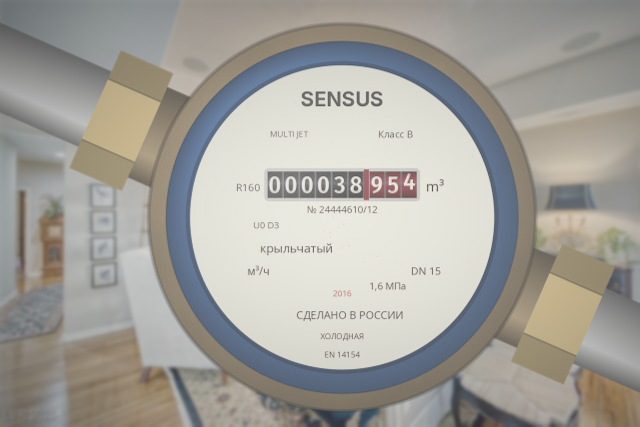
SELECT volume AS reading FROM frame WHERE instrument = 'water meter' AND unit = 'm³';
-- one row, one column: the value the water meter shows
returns 38.954 m³
